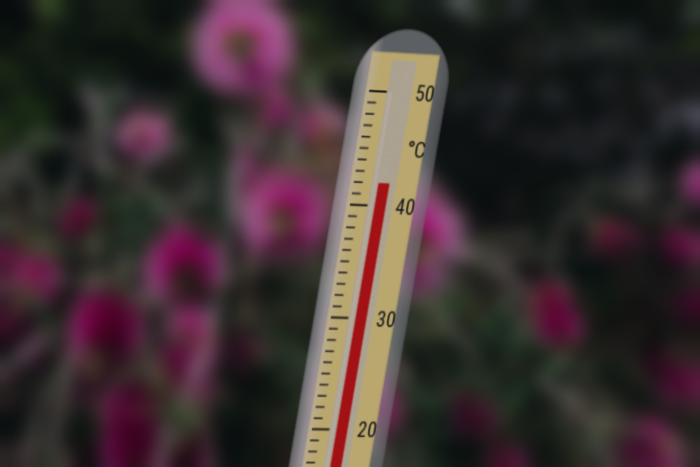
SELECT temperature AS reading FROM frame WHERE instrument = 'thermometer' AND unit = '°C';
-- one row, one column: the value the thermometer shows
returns 42 °C
